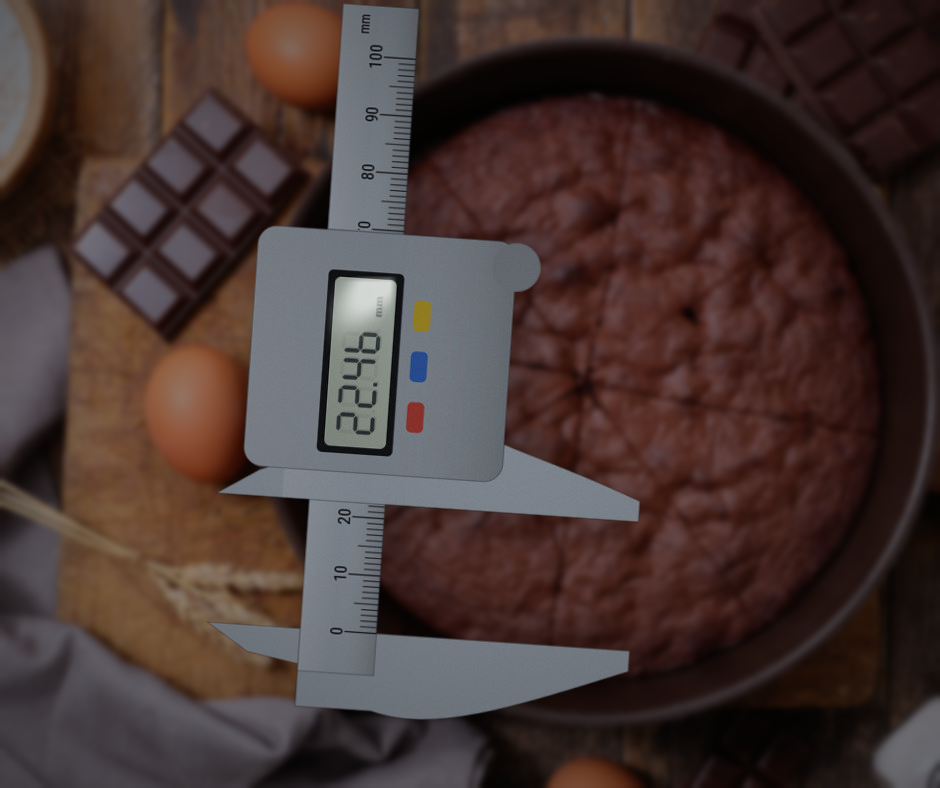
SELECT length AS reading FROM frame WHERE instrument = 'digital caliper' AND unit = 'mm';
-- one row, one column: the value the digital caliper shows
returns 22.46 mm
